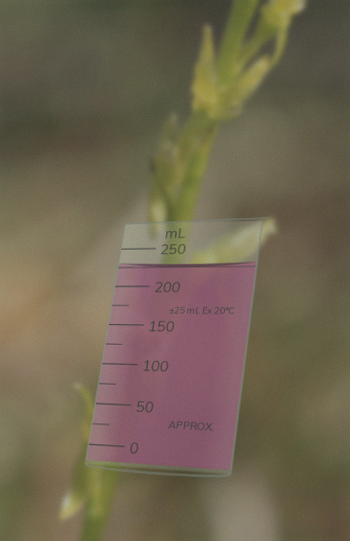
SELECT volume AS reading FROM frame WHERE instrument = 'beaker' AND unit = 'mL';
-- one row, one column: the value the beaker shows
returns 225 mL
